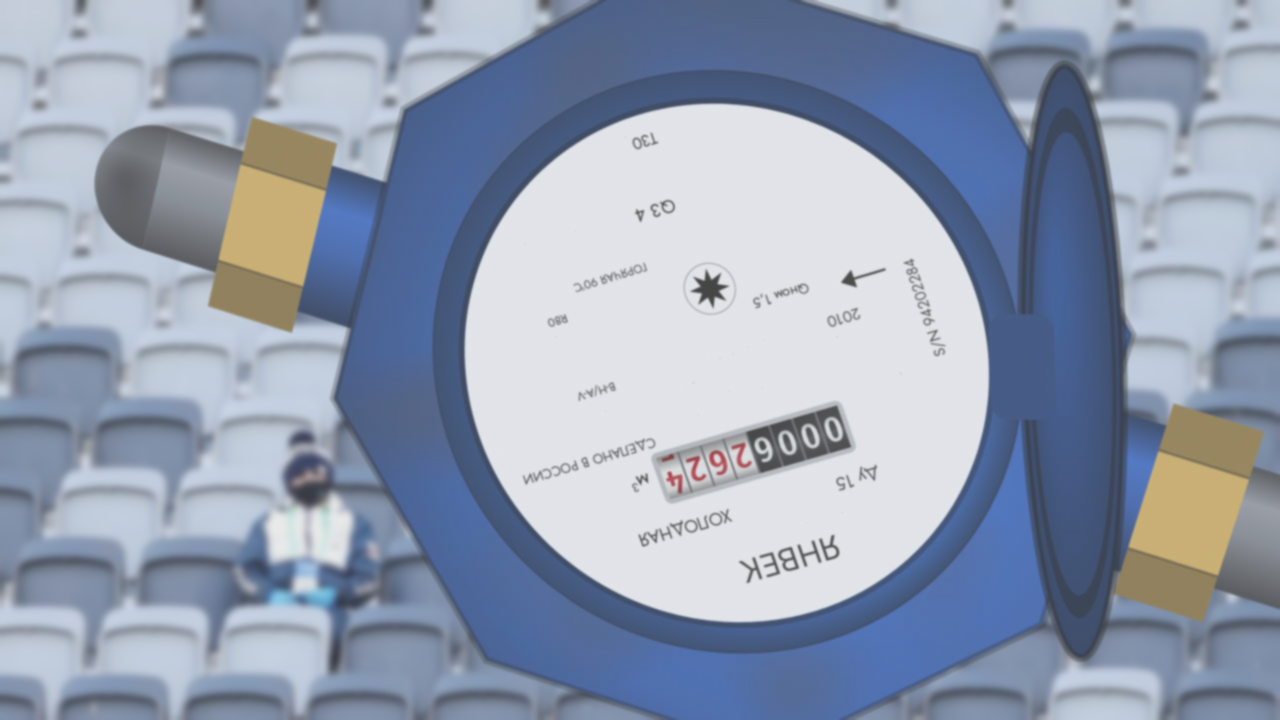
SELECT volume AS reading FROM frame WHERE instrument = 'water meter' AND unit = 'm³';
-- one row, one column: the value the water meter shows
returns 6.2624 m³
